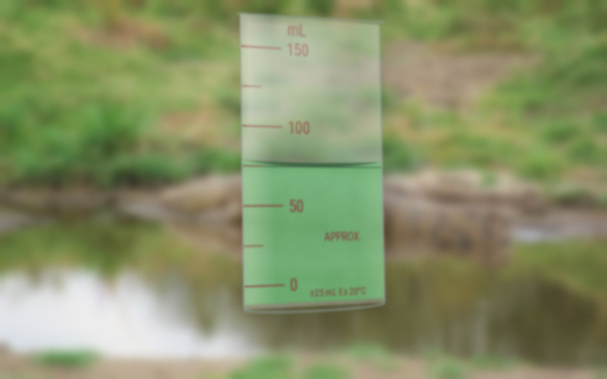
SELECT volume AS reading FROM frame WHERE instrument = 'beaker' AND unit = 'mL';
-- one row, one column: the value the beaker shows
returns 75 mL
